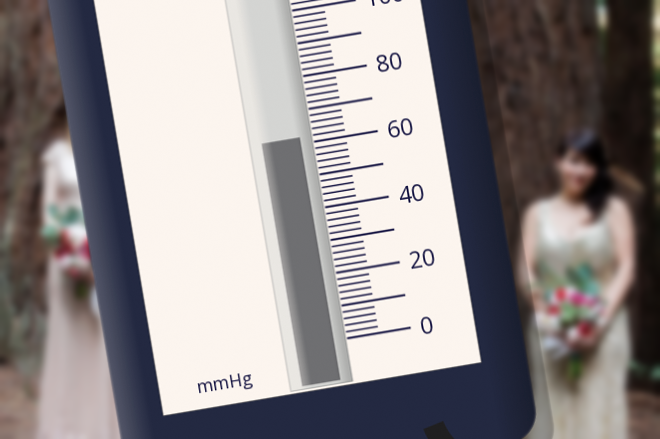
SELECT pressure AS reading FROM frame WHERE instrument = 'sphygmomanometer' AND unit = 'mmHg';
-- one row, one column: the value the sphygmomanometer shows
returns 62 mmHg
